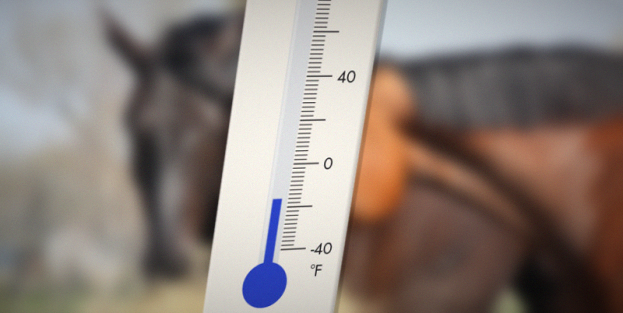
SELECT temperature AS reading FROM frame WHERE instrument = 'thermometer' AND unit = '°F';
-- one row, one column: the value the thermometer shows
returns -16 °F
